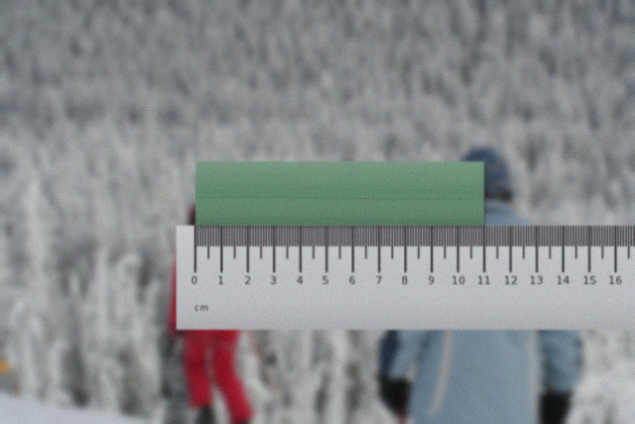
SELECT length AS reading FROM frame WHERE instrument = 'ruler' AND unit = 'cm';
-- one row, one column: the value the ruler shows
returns 11 cm
